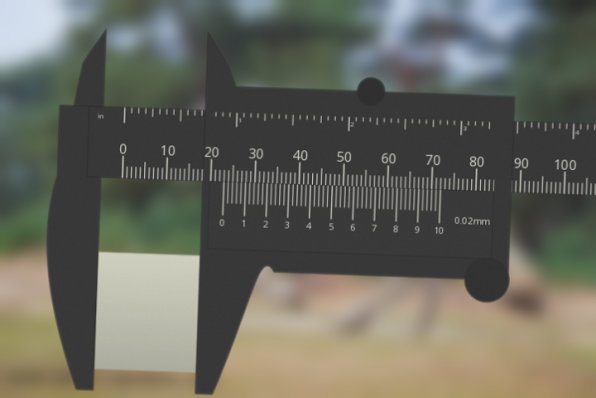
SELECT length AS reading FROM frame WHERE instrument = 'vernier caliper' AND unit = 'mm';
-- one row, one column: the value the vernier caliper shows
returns 23.0 mm
